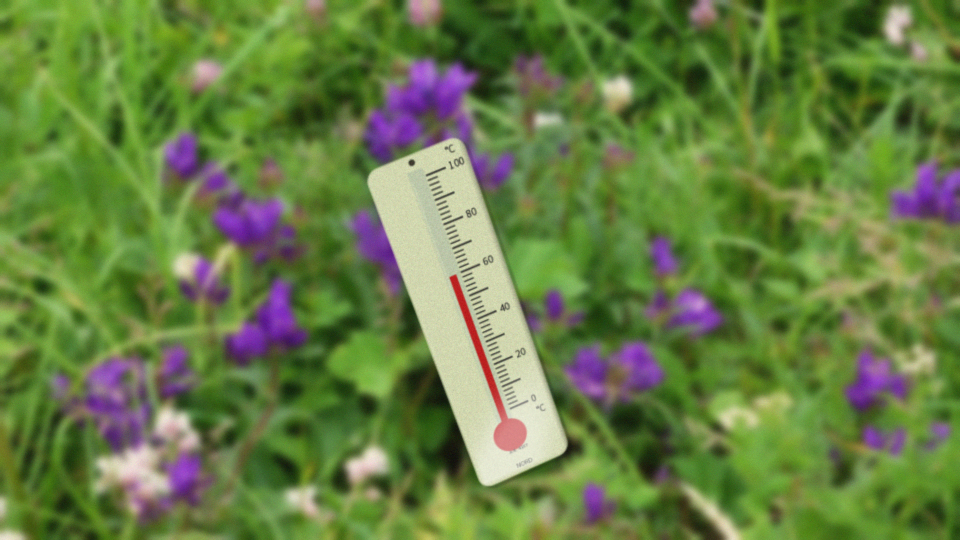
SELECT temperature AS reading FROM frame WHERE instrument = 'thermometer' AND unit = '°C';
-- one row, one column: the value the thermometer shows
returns 60 °C
